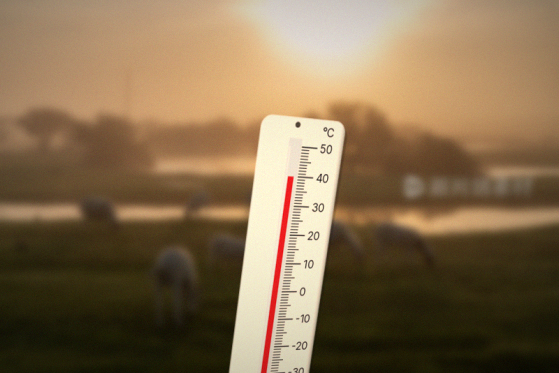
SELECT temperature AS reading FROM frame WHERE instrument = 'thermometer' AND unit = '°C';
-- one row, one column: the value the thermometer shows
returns 40 °C
